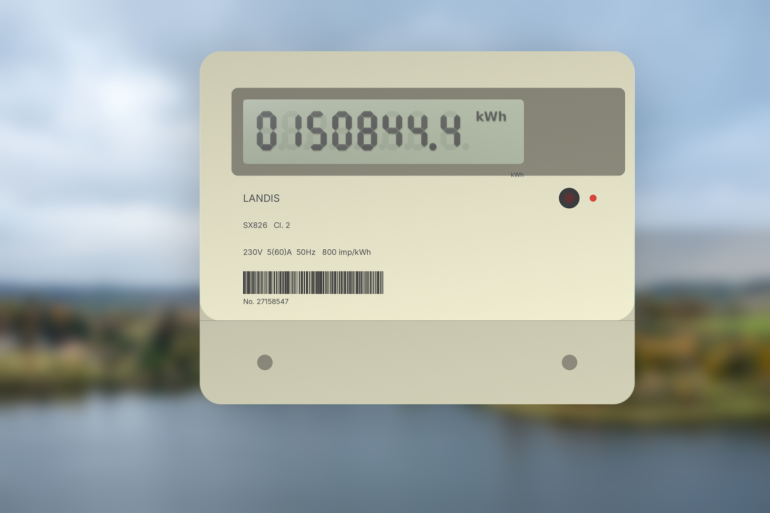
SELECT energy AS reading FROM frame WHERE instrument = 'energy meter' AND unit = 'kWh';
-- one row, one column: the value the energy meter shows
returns 150844.4 kWh
